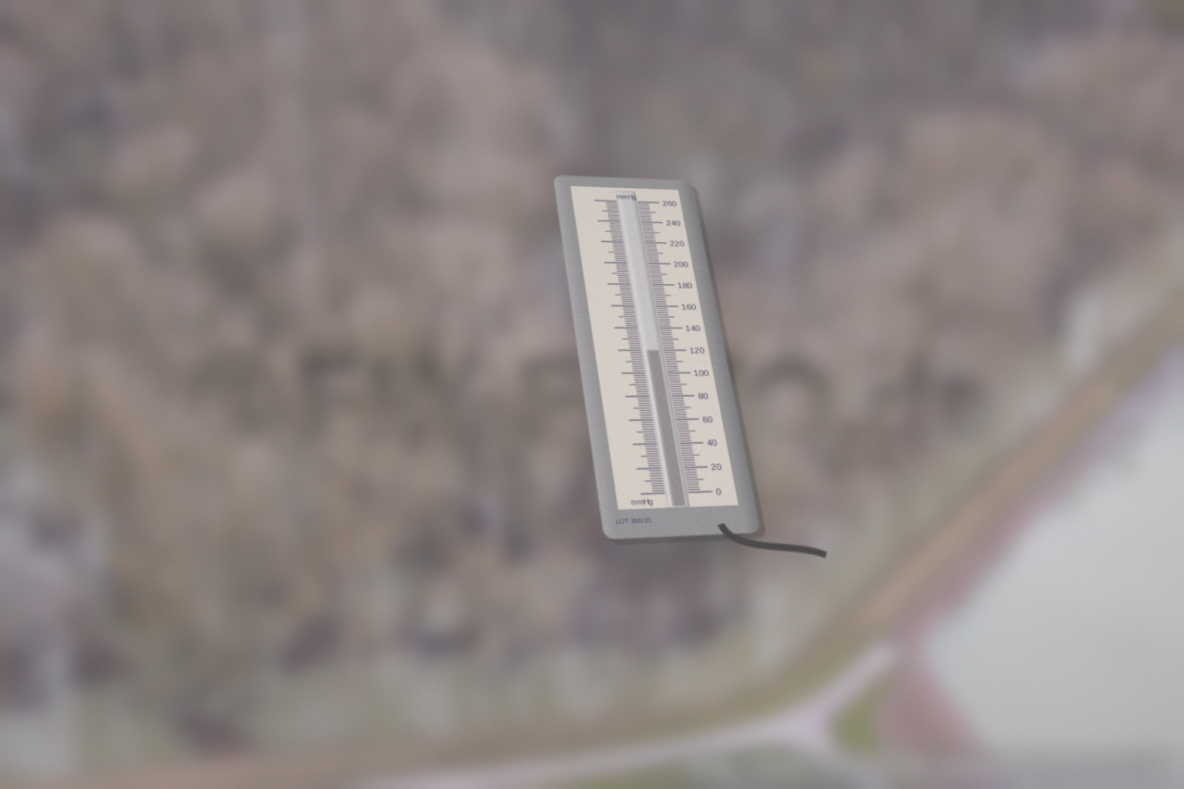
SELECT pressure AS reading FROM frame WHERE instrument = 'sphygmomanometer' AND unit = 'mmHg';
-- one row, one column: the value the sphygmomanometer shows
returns 120 mmHg
